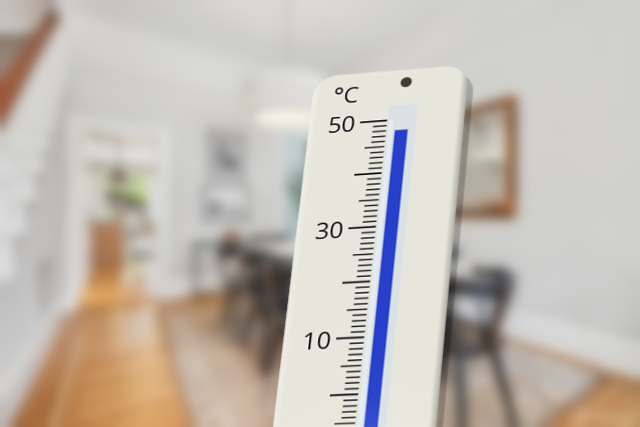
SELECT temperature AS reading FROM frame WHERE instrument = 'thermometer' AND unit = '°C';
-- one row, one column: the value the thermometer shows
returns 48 °C
